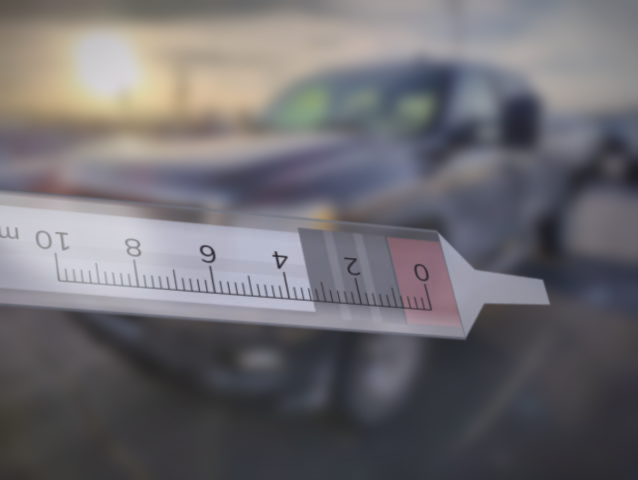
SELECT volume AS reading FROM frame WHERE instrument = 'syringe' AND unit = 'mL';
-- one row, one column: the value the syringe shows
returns 0.8 mL
